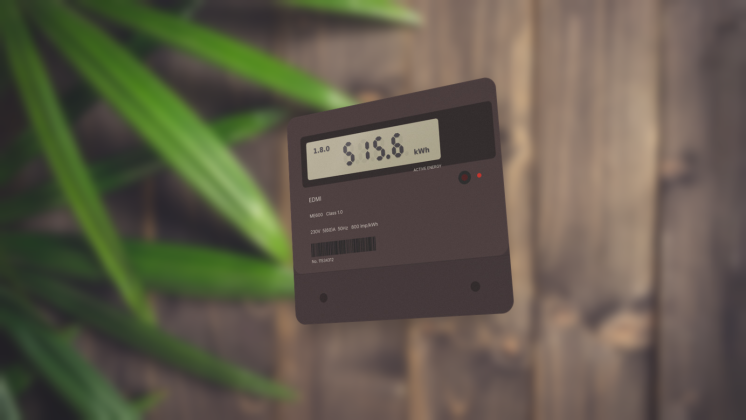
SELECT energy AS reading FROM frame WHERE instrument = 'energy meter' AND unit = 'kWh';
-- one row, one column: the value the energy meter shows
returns 515.6 kWh
